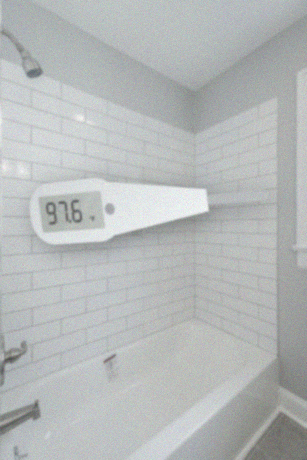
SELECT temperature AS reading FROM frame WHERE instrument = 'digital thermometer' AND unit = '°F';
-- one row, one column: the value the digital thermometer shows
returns 97.6 °F
